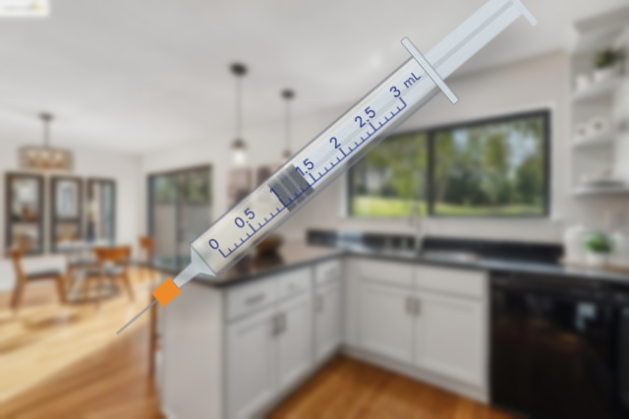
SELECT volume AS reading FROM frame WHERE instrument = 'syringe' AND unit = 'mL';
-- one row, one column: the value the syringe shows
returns 1 mL
